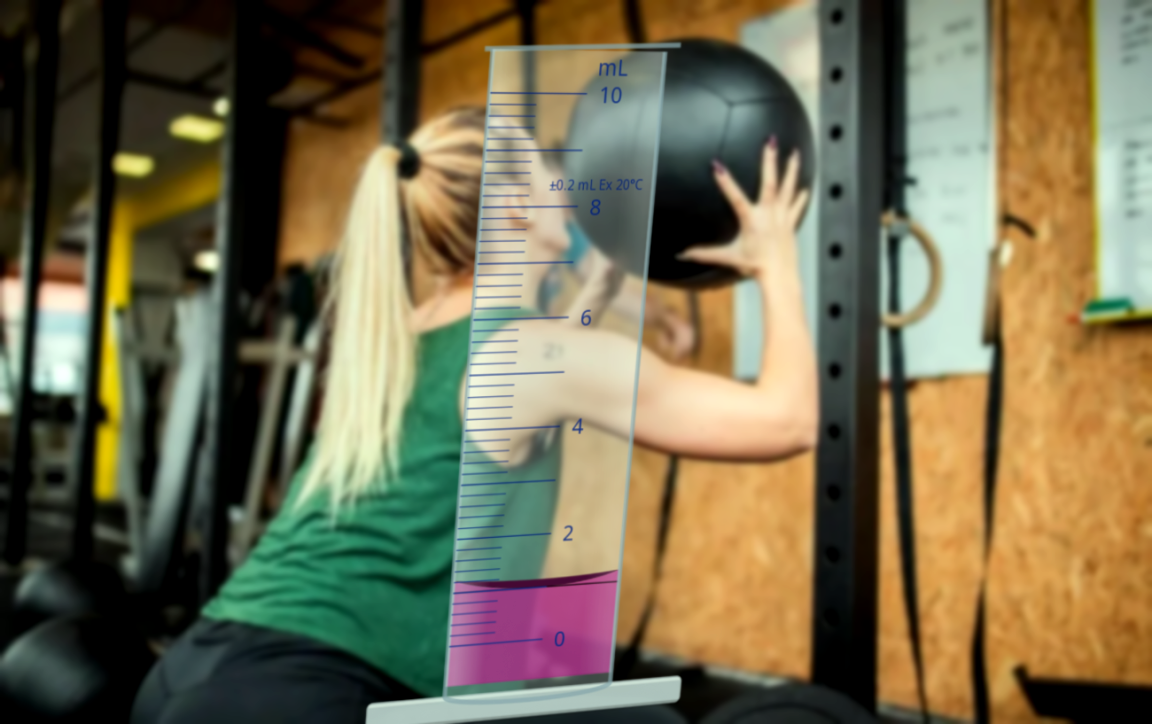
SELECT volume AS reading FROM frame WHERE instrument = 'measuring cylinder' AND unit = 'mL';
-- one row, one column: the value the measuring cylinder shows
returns 1 mL
